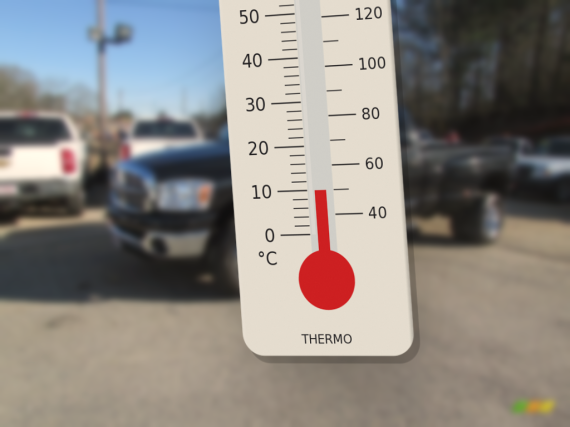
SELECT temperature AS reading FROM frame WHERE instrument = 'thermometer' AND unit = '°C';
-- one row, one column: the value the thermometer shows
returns 10 °C
